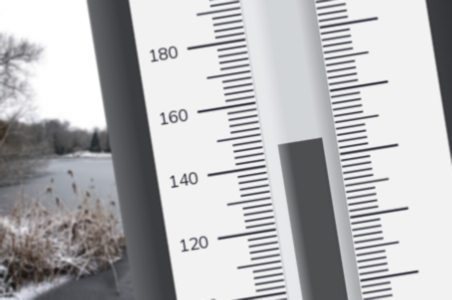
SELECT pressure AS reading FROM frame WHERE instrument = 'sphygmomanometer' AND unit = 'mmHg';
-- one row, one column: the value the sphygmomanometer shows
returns 146 mmHg
